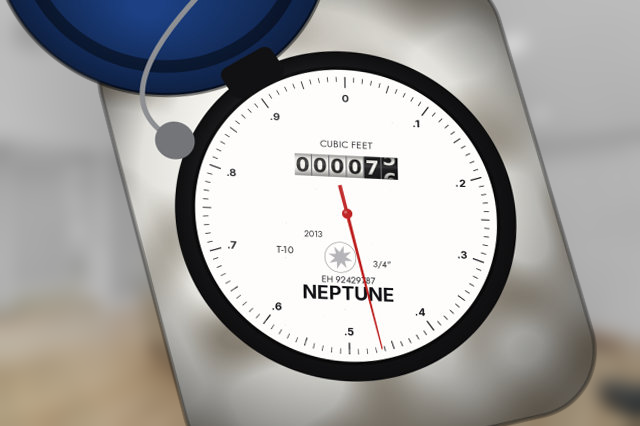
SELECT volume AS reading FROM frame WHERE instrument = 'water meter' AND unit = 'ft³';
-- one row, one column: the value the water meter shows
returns 75.46 ft³
